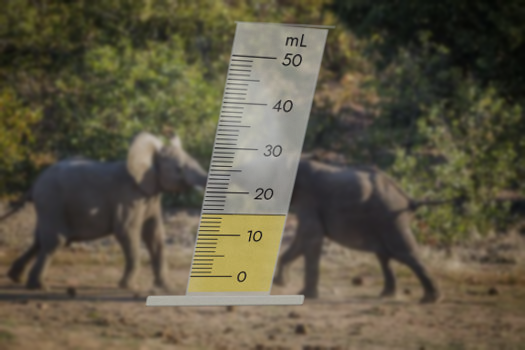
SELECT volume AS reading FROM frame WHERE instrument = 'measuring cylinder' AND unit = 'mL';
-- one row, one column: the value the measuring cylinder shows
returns 15 mL
